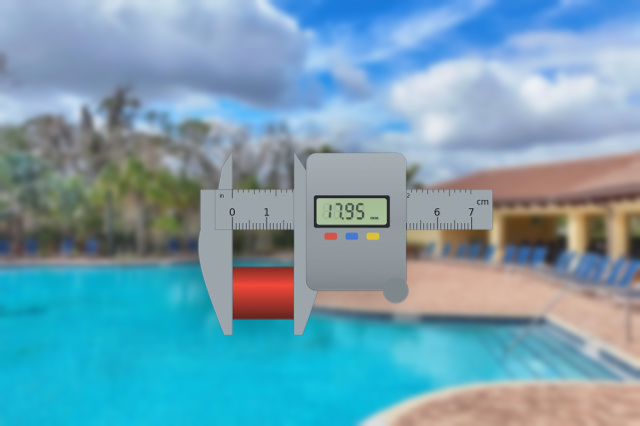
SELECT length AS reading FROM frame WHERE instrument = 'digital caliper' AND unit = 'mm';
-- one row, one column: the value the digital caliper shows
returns 17.95 mm
